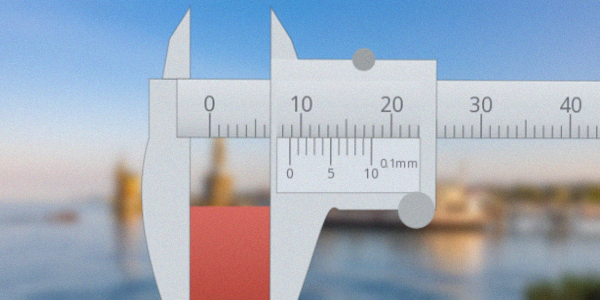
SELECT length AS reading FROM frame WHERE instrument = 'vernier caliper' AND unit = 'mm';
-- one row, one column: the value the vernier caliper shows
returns 8.8 mm
